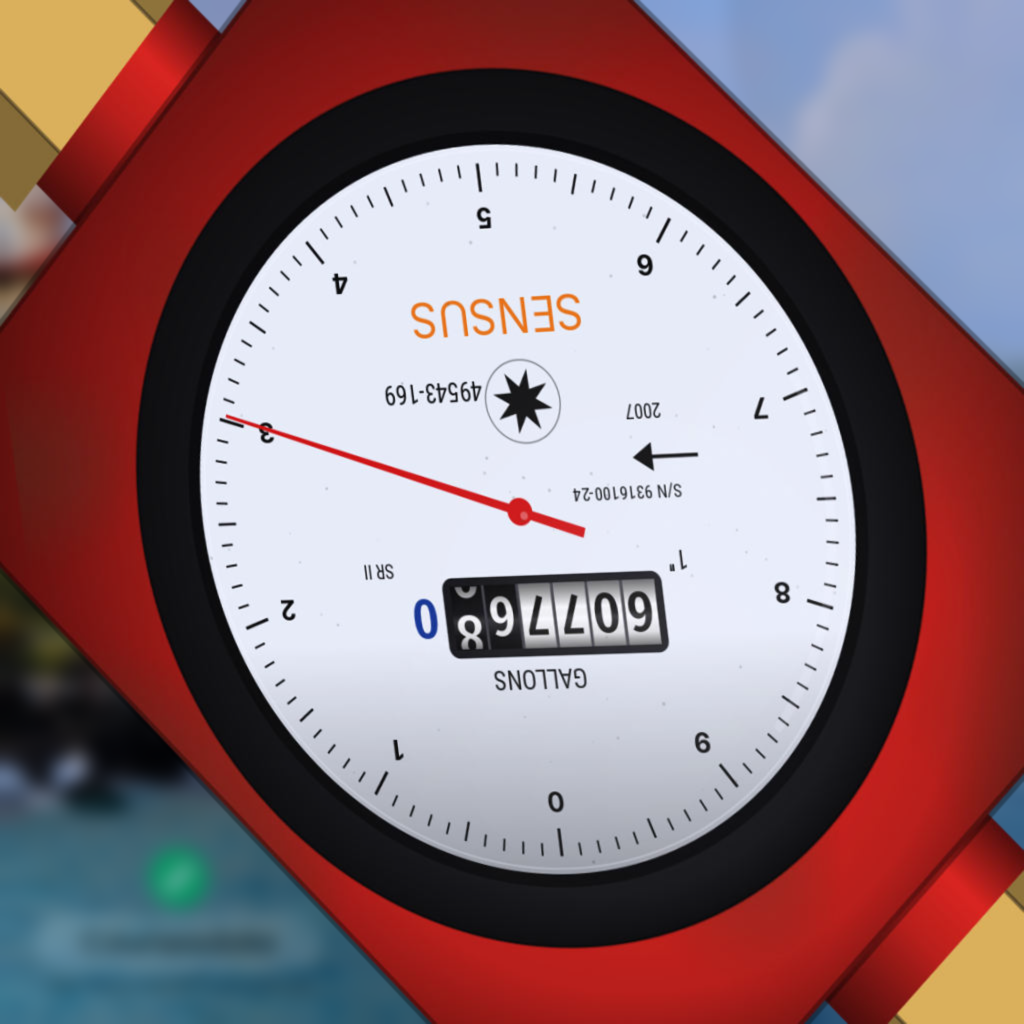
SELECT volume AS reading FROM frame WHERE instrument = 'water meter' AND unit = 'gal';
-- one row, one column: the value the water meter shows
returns 6077683.0 gal
